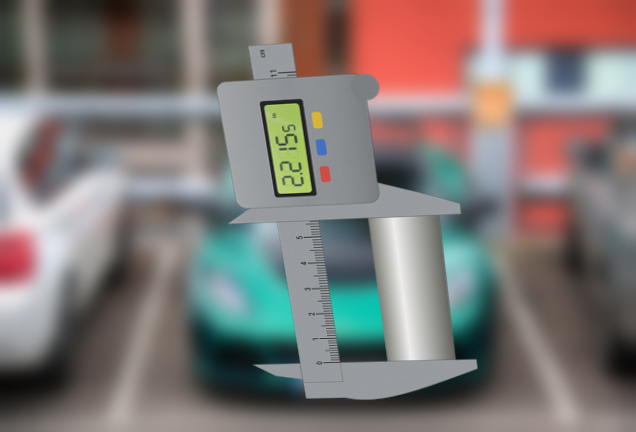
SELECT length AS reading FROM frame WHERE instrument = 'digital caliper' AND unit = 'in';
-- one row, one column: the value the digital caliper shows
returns 2.2155 in
